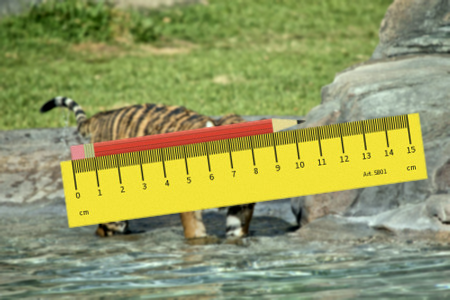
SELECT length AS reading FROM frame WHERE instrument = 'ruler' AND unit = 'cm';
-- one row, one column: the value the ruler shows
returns 10.5 cm
